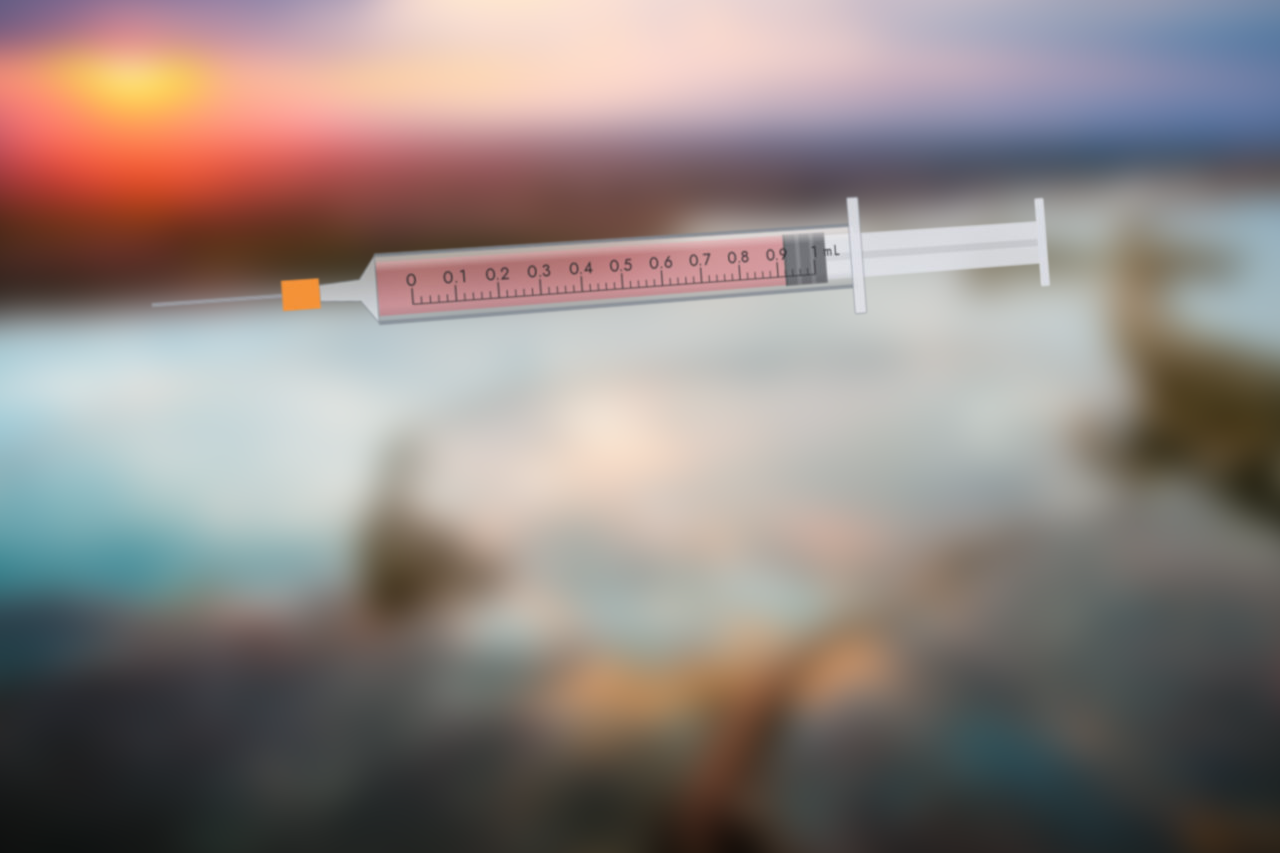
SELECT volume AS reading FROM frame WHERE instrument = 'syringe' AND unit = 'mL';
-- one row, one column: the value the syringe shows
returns 0.92 mL
